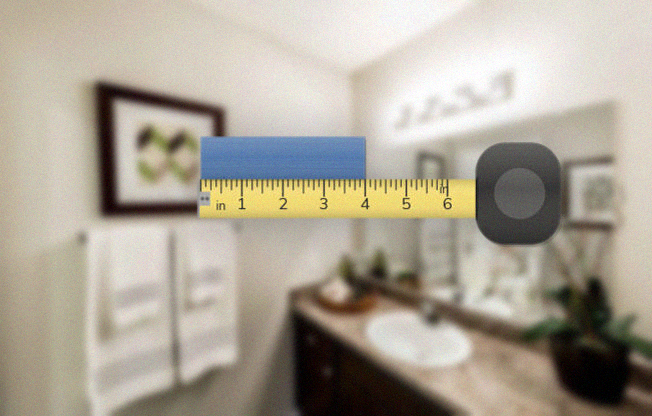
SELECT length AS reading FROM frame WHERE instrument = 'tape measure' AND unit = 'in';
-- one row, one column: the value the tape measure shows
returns 4 in
